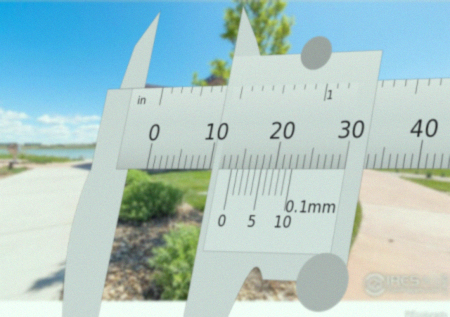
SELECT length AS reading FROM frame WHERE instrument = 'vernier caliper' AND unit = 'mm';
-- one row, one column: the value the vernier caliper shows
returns 13.4 mm
